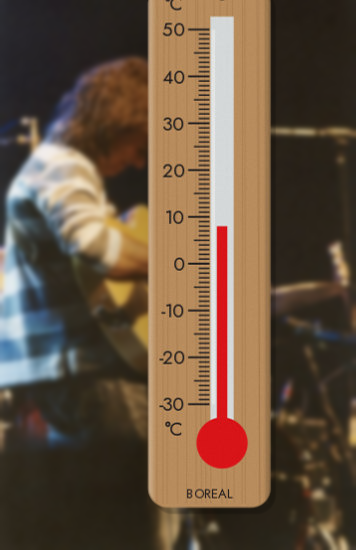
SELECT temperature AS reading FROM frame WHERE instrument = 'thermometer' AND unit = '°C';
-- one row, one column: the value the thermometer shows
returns 8 °C
